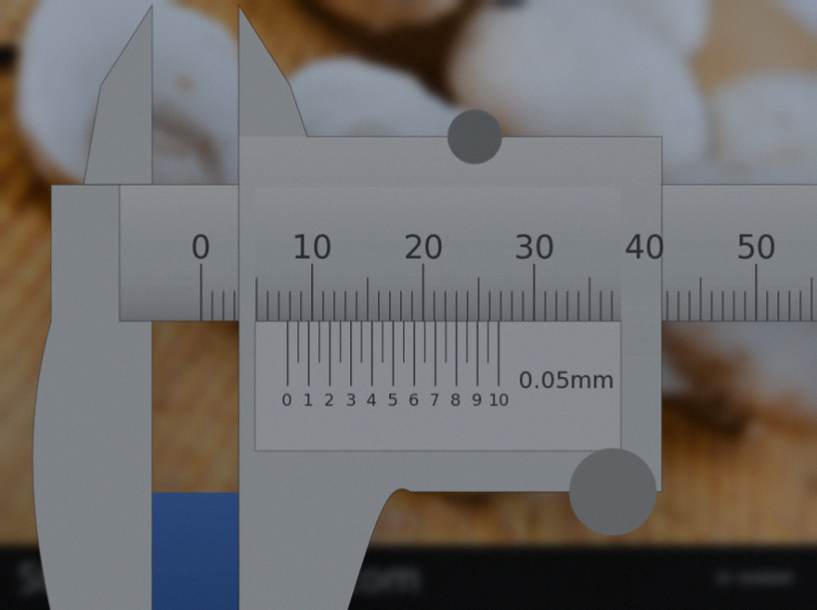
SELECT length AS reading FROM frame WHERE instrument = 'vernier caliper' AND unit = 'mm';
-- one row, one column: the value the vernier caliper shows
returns 7.8 mm
